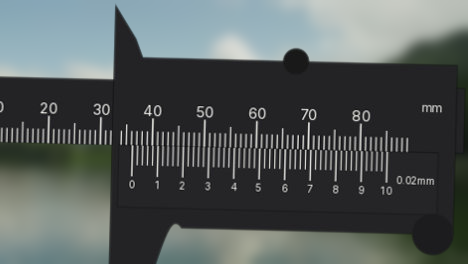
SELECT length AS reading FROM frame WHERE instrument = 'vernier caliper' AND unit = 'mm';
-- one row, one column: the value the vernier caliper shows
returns 36.2 mm
